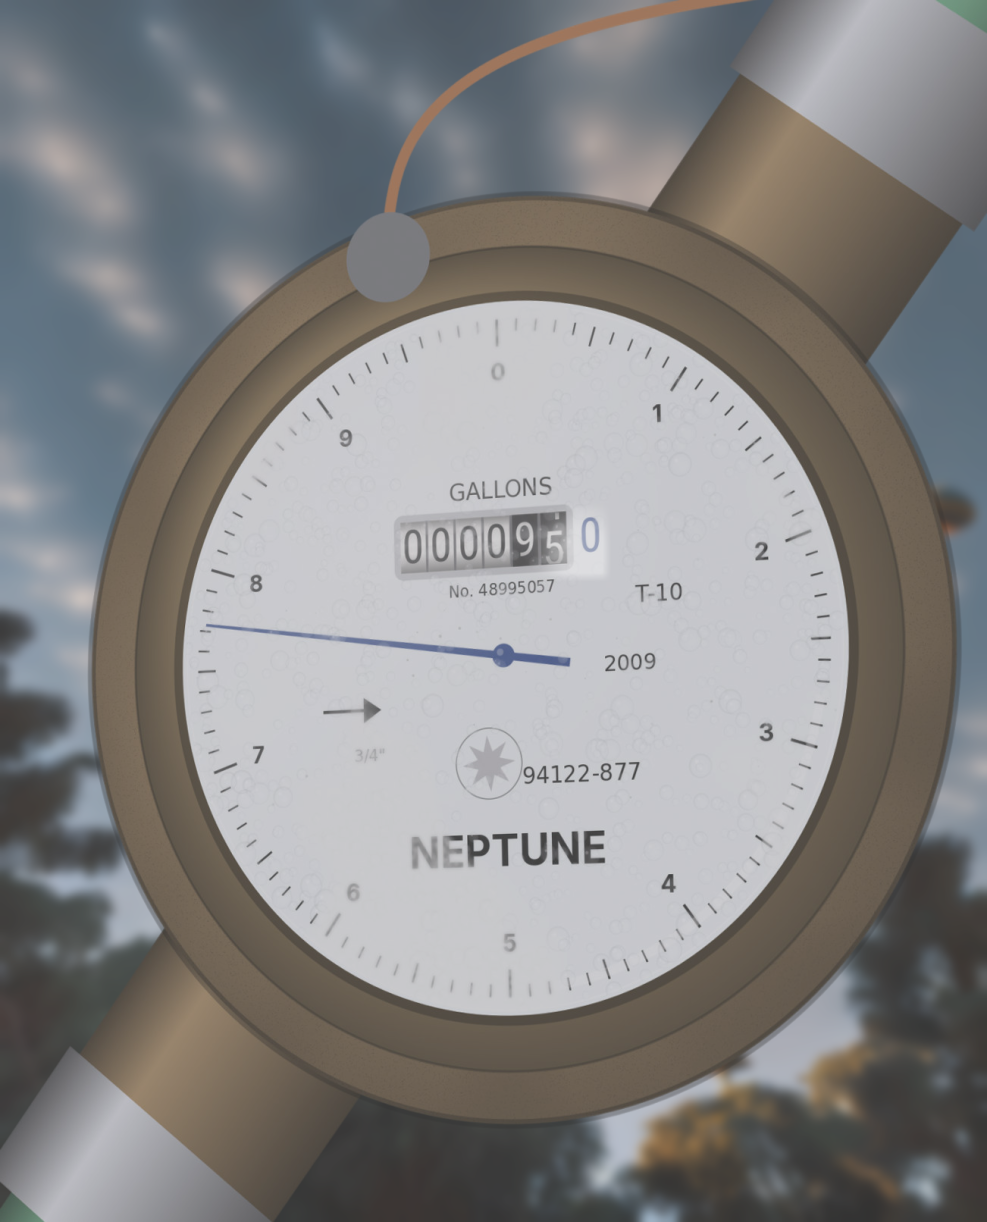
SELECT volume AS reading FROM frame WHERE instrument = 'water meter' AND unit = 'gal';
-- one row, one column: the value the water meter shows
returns 947.7 gal
